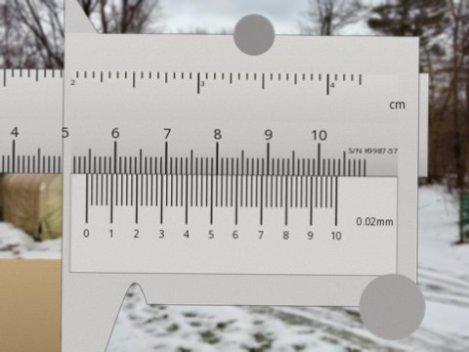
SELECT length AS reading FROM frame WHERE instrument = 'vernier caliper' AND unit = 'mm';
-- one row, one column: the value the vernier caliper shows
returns 54.5 mm
